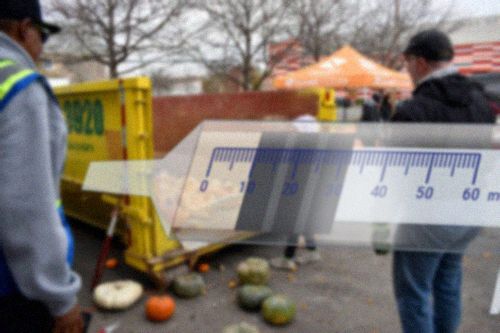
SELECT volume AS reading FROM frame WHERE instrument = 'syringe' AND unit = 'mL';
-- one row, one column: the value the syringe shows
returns 10 mL
